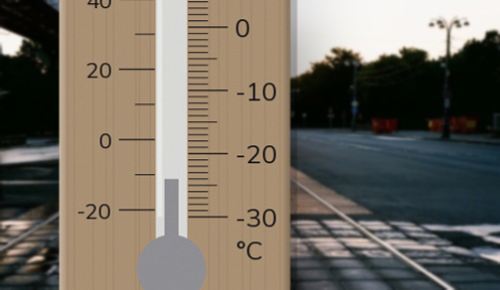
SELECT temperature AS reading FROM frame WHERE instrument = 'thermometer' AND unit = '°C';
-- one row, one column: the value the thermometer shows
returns -24 °C
